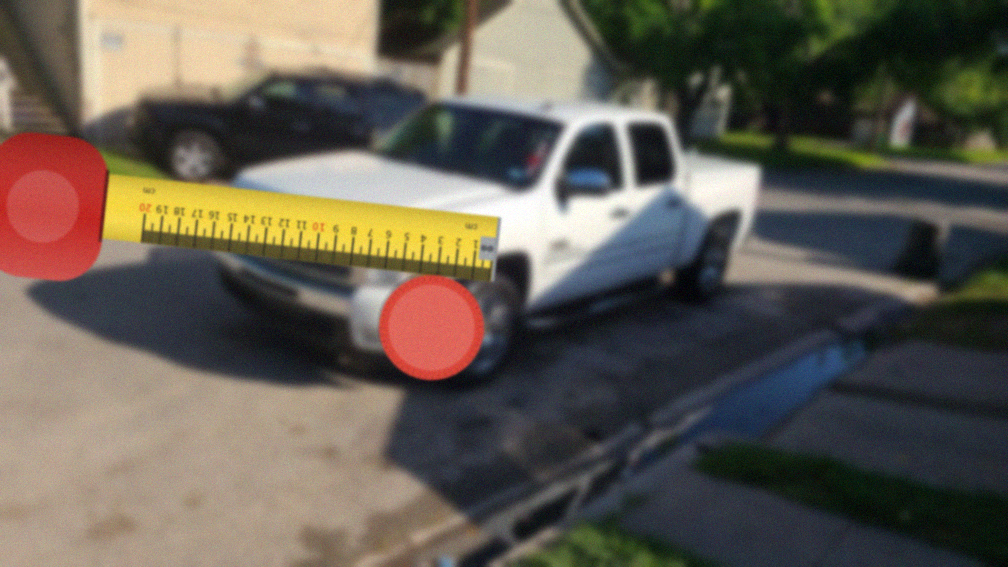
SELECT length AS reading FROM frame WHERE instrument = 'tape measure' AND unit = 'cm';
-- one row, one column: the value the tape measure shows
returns 6 cm
